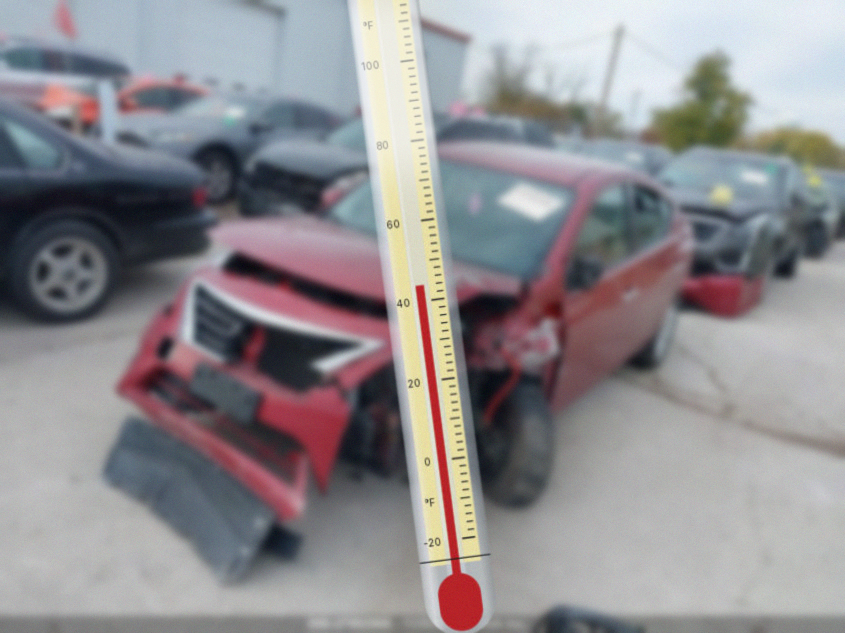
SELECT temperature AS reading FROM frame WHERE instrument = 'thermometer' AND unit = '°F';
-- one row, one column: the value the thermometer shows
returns 44 °F
